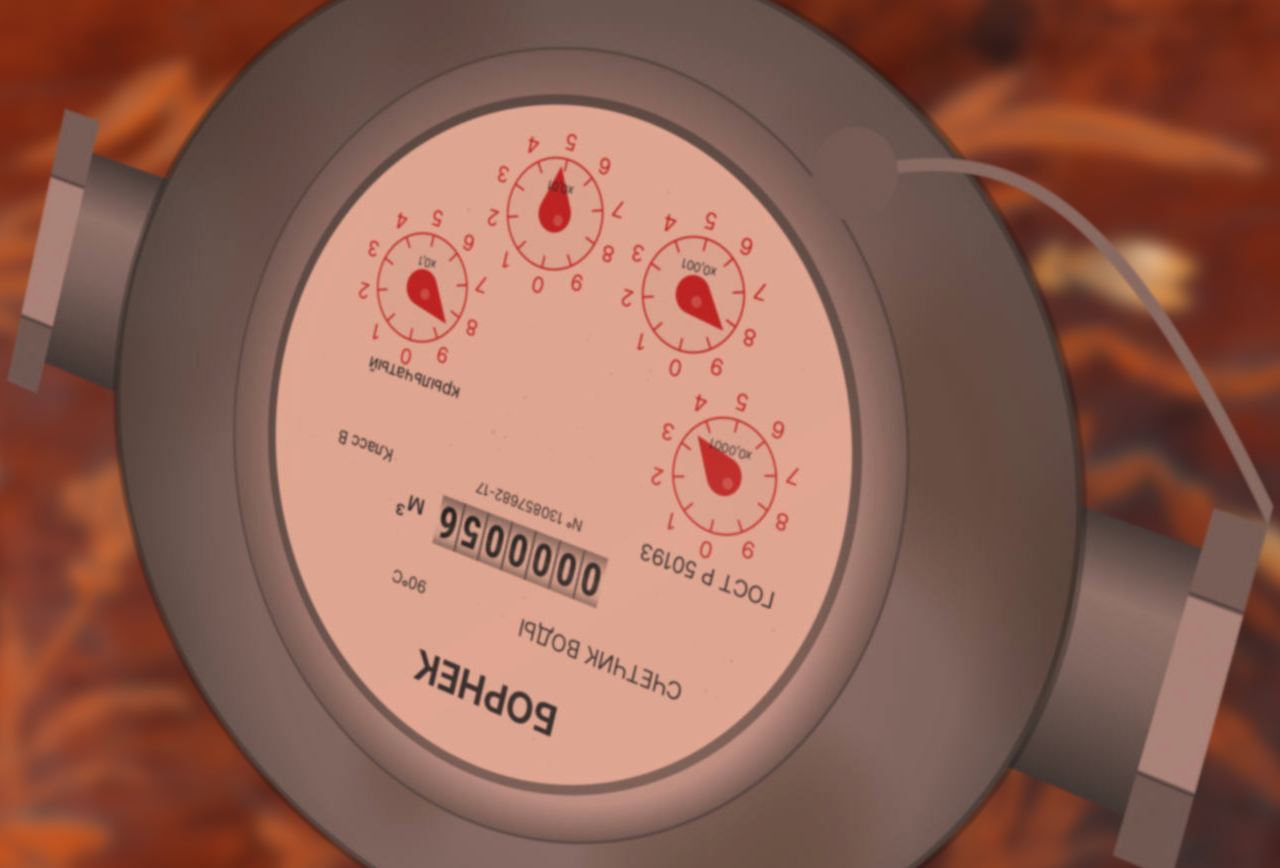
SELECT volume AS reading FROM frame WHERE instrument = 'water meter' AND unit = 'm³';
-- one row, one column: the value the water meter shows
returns 56.8483 m³
